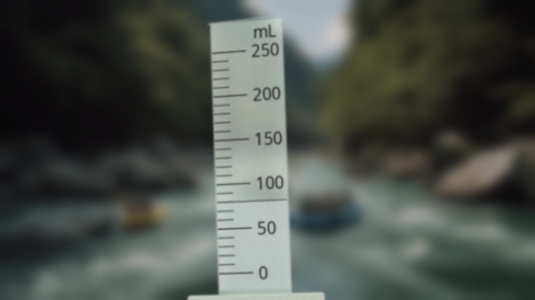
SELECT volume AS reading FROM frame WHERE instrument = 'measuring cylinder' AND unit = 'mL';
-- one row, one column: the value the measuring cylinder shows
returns 80 mL
